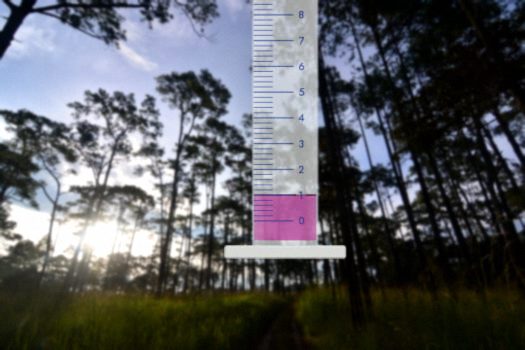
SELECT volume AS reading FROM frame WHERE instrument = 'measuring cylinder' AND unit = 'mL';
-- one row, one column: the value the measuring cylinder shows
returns 1 mL
